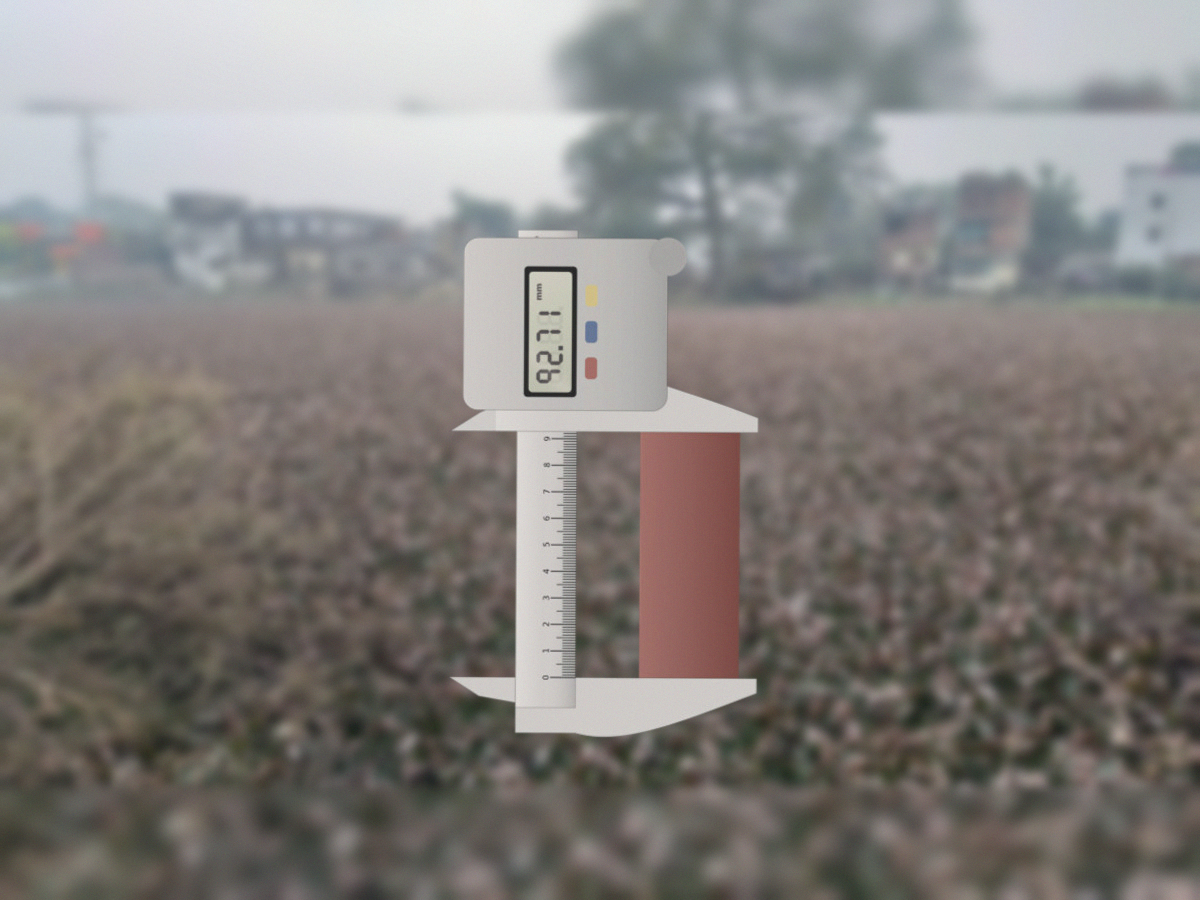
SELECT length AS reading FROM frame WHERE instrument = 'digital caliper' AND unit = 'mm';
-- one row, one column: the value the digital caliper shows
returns 92.71 mm
